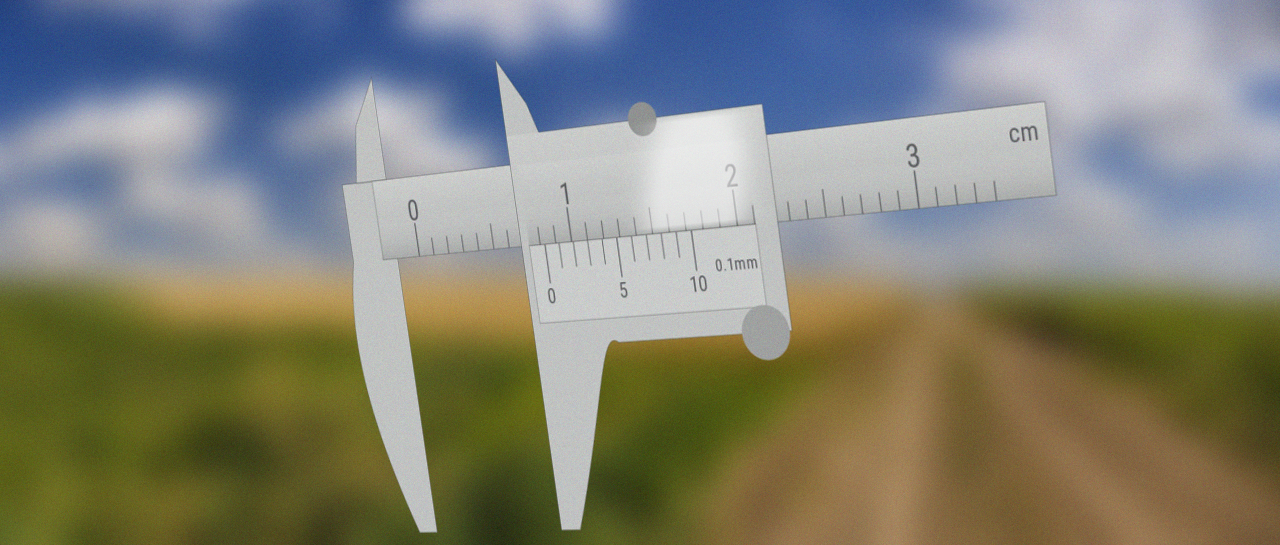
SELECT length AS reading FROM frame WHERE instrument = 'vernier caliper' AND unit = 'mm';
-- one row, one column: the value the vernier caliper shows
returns 8.3 mm
